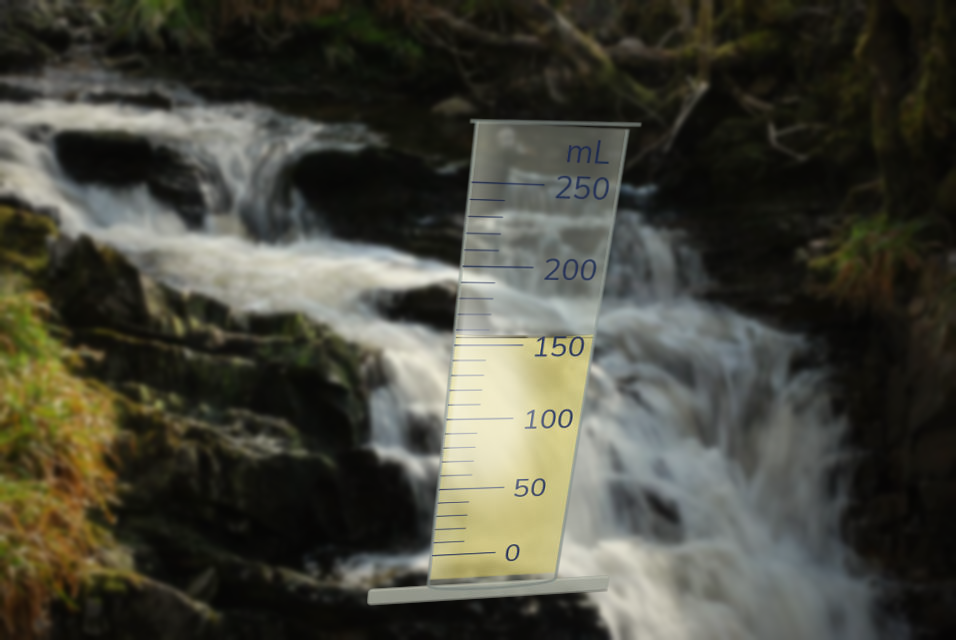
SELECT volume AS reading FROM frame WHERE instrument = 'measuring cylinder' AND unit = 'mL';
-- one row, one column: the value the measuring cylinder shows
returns 155 mL
